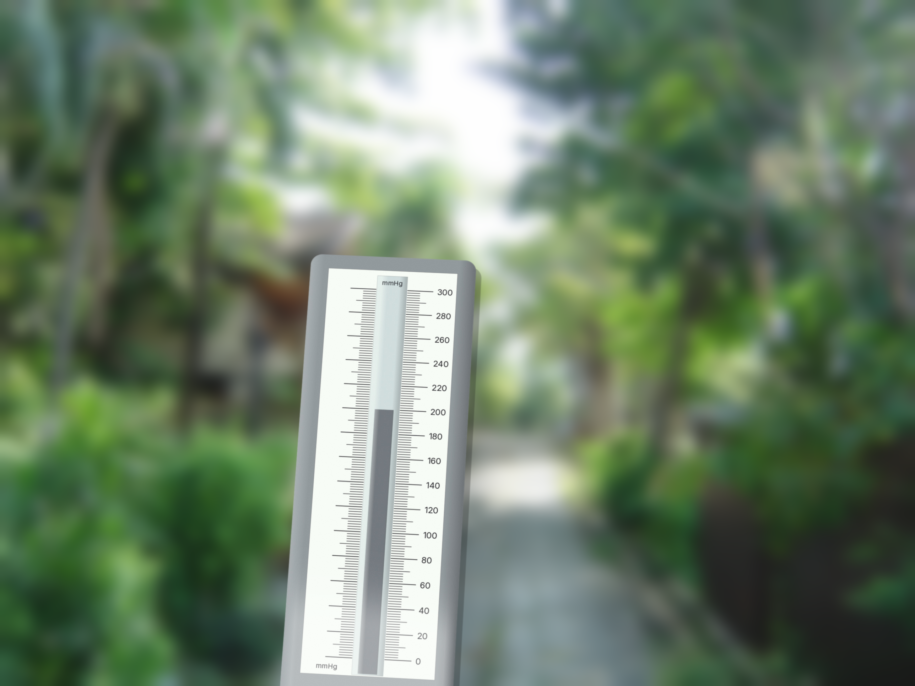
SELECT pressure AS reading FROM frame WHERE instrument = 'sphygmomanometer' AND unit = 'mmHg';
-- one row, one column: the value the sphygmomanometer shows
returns 200 mmHg
